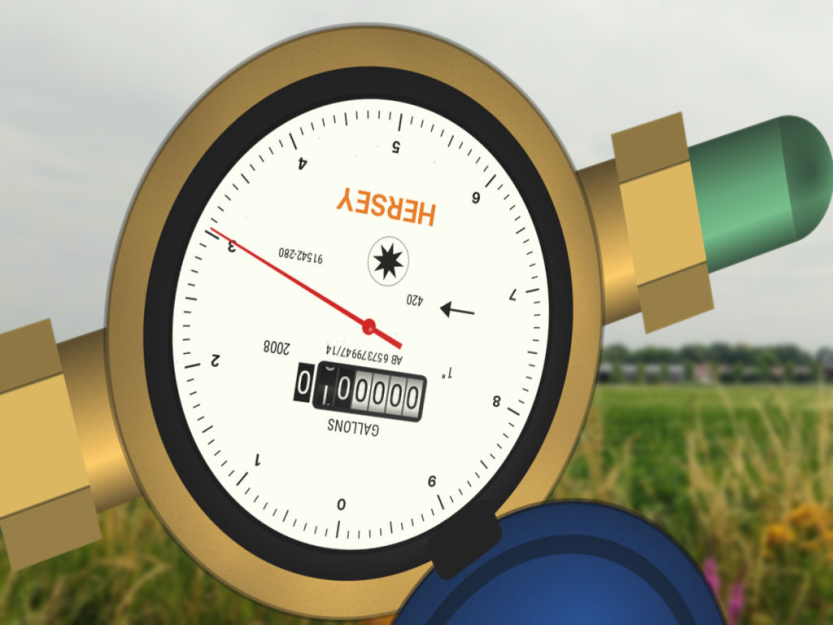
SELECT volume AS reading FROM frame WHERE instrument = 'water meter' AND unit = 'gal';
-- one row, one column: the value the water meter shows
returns 13.0 gal
